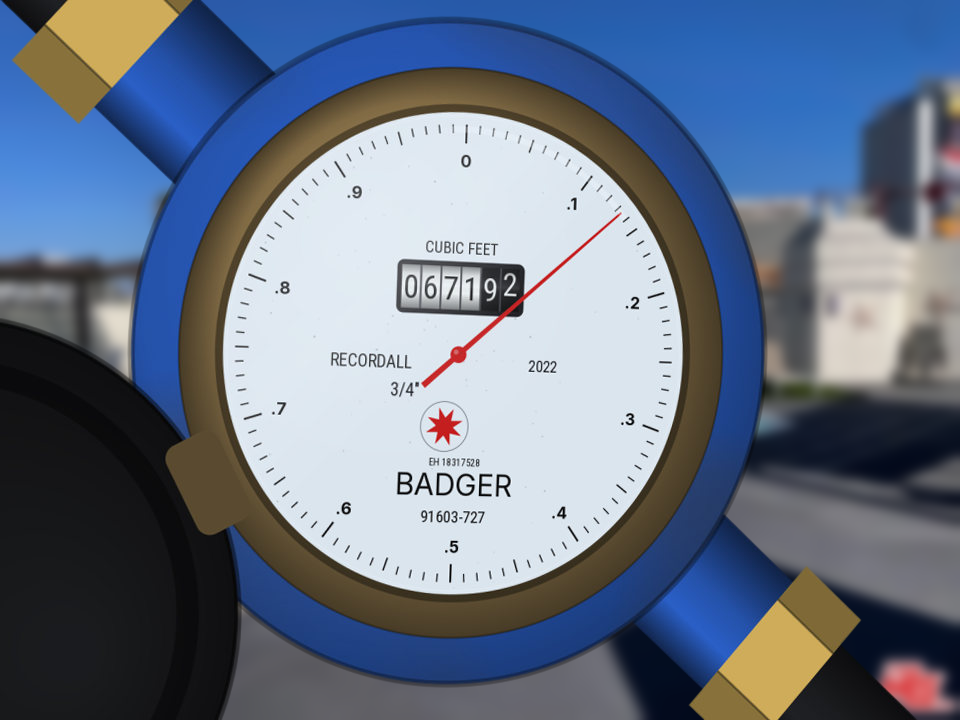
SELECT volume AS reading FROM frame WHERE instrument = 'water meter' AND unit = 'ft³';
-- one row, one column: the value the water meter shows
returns 67192.13 ft³
